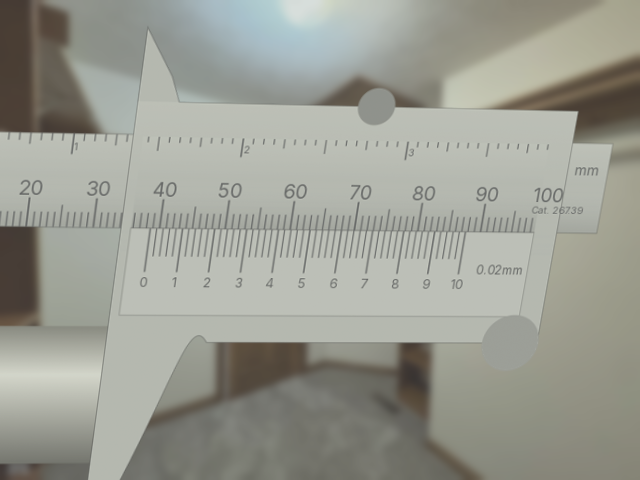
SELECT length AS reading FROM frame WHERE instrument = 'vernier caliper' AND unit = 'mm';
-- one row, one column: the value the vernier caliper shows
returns 38.6 mm
